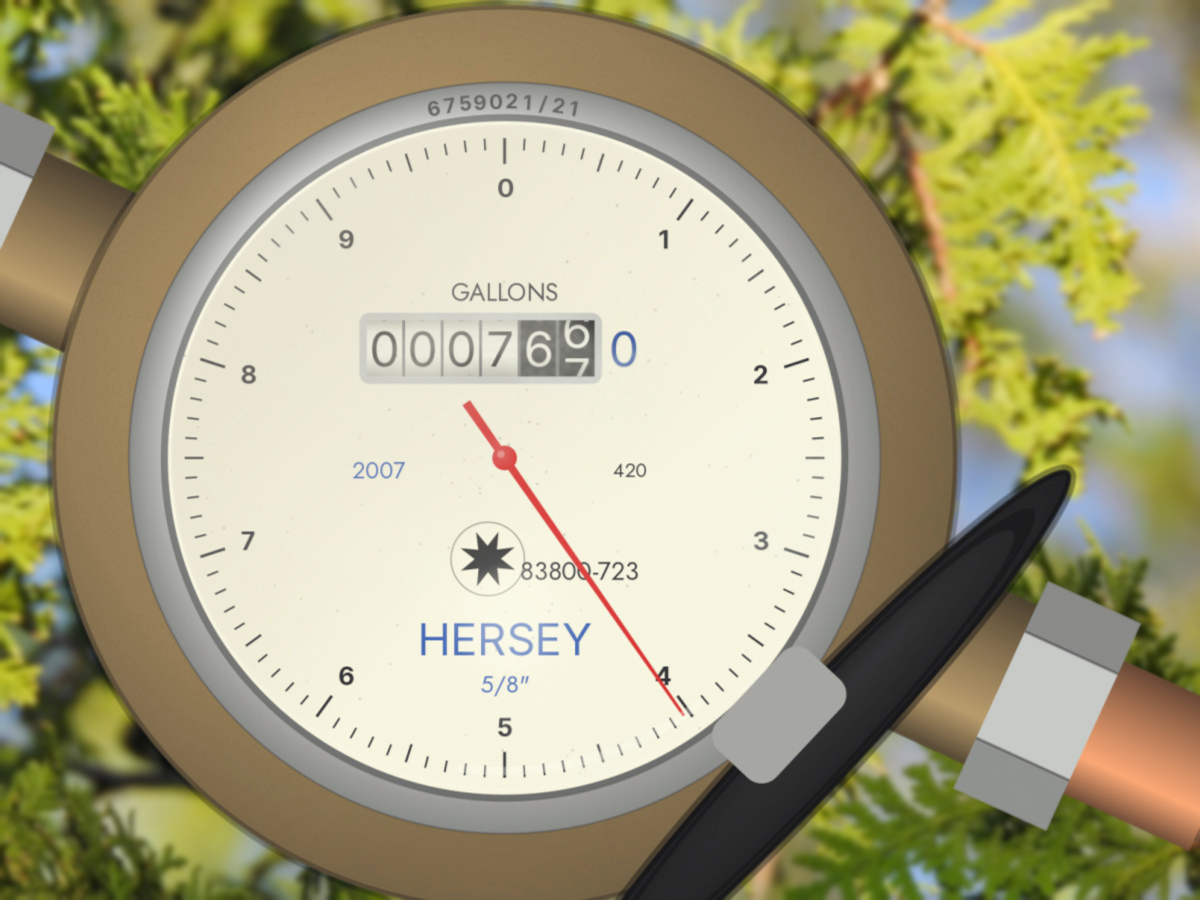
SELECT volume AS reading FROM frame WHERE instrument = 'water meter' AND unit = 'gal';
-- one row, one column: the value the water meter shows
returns 7664.0 gal
